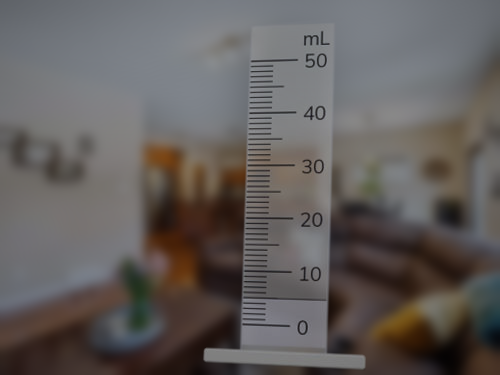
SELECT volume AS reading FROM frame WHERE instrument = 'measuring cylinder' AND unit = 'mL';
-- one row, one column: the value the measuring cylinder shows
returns 5 mL
